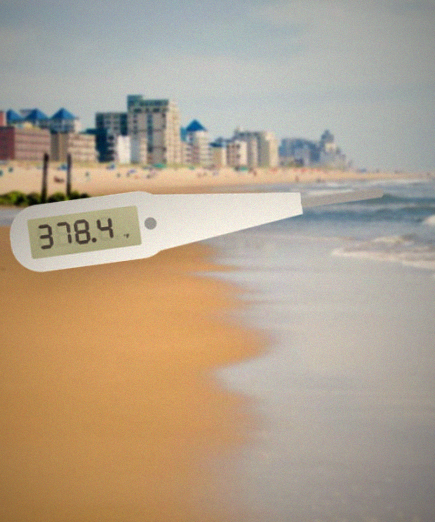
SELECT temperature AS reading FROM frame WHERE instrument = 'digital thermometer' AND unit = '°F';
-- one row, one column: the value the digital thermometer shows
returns 378.4 °F
